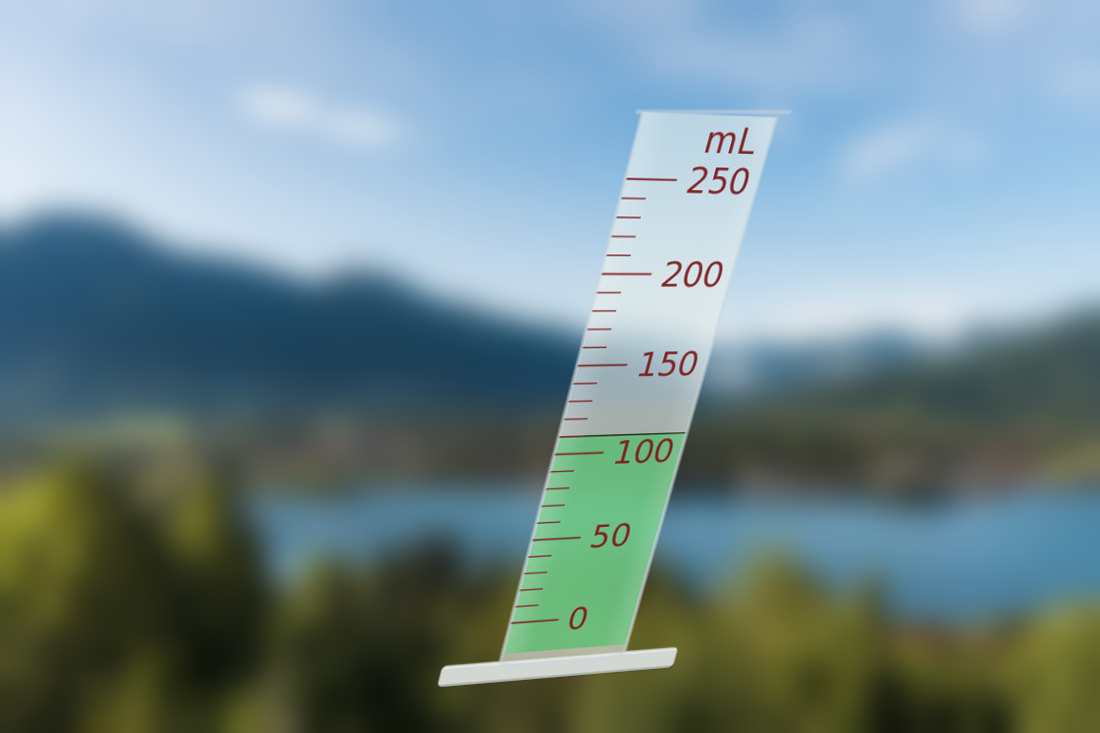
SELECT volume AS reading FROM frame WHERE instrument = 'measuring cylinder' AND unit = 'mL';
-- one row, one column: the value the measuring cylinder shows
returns 110 mL
